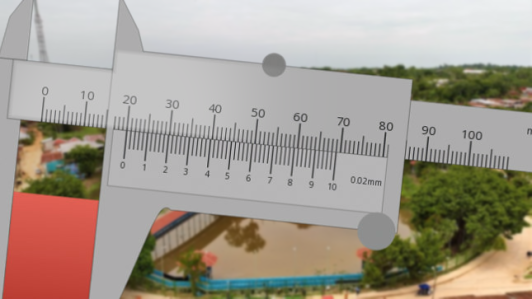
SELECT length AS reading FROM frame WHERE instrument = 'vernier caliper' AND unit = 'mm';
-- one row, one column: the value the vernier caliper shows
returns 20.0 mm
